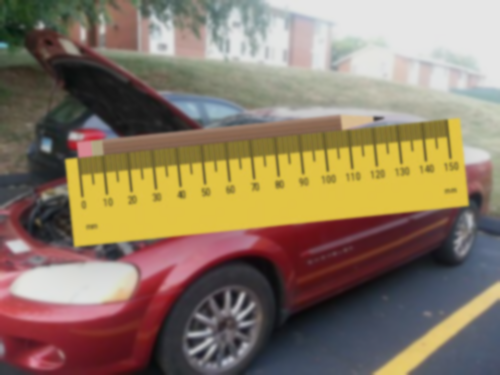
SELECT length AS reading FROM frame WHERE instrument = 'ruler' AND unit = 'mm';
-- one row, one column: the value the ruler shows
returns 125 mm
